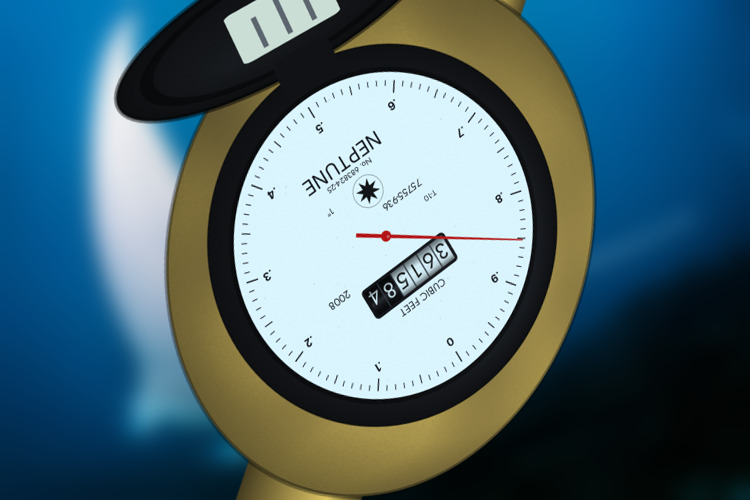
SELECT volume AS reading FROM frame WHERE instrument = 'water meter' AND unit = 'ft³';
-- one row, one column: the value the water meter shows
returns 361583.85 ft³
